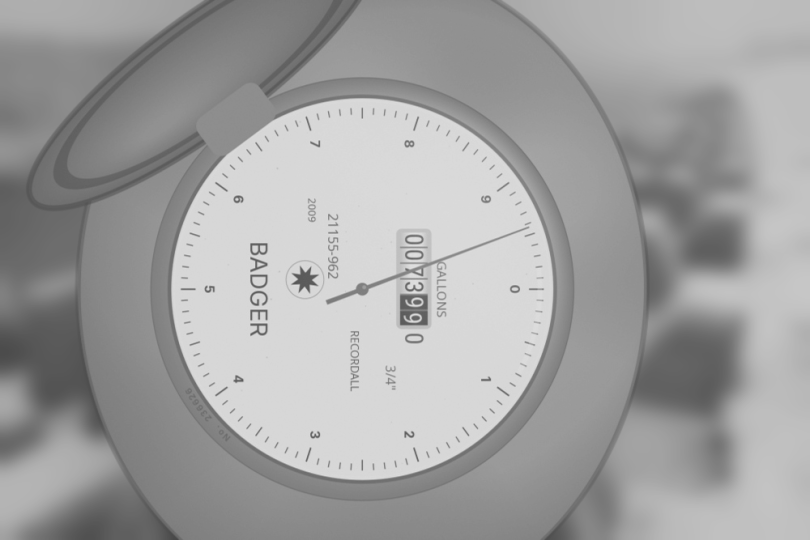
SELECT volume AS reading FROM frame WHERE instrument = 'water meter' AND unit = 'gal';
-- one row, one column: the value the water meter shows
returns 73989.4 gal
